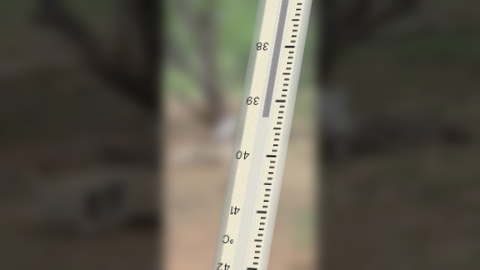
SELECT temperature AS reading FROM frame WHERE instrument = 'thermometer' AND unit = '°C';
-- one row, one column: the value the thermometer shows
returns 39.3 °C
